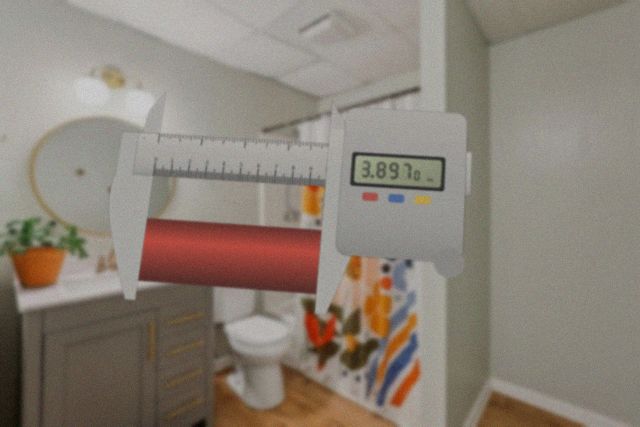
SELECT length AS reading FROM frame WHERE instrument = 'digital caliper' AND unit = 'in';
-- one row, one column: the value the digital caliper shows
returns 3.8970 in
